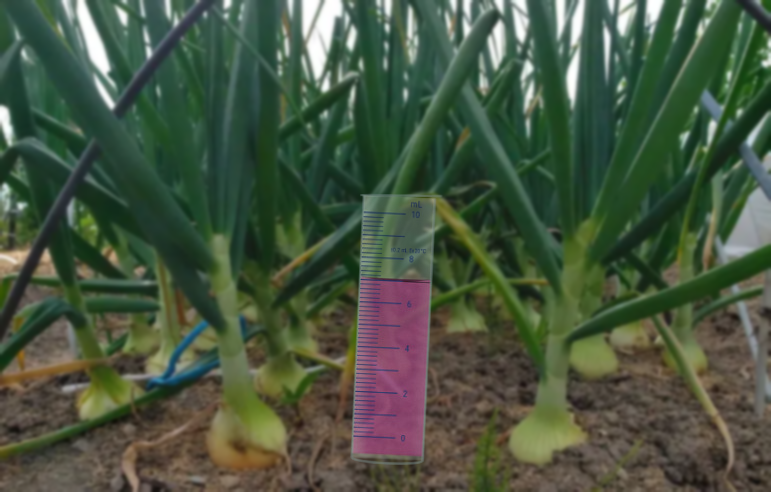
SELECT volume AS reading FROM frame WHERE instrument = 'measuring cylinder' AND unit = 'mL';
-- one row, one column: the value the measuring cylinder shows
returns 7 mL
